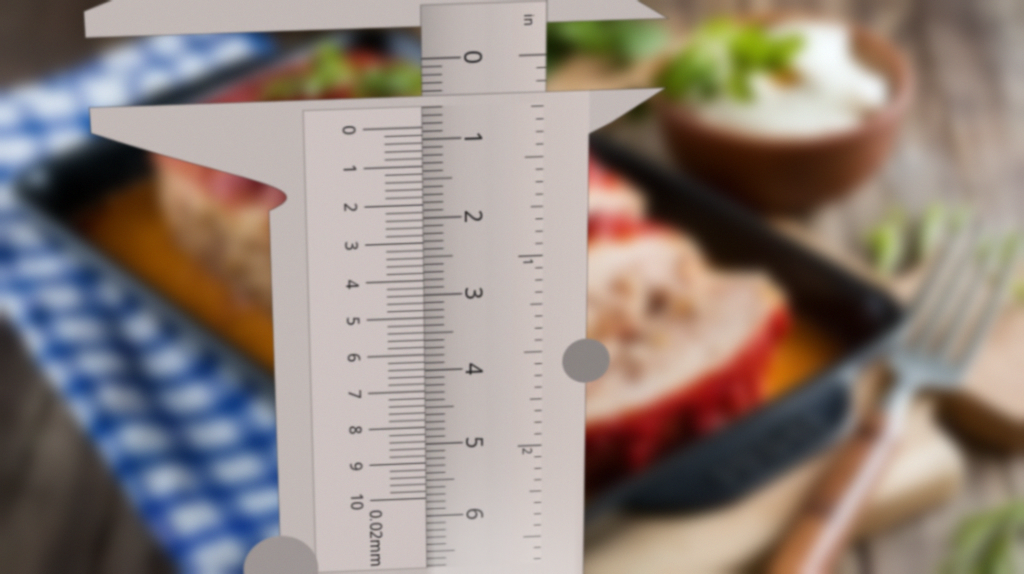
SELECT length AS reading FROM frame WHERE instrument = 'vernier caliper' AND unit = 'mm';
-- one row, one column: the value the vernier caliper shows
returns 8.5 mm
